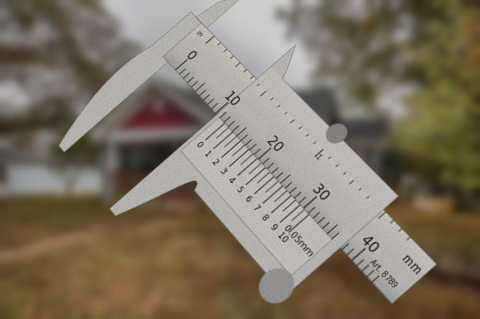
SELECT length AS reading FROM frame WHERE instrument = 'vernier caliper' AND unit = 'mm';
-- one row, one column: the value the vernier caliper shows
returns 12.2 mm
